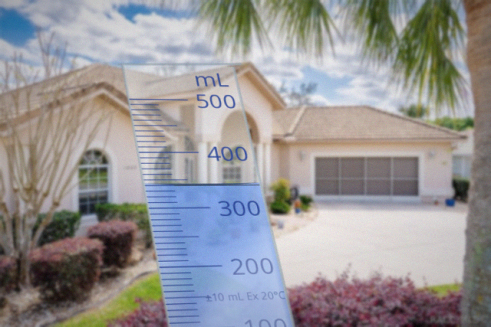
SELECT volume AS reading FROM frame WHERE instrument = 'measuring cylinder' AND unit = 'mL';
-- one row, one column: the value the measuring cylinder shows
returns 340 mL
